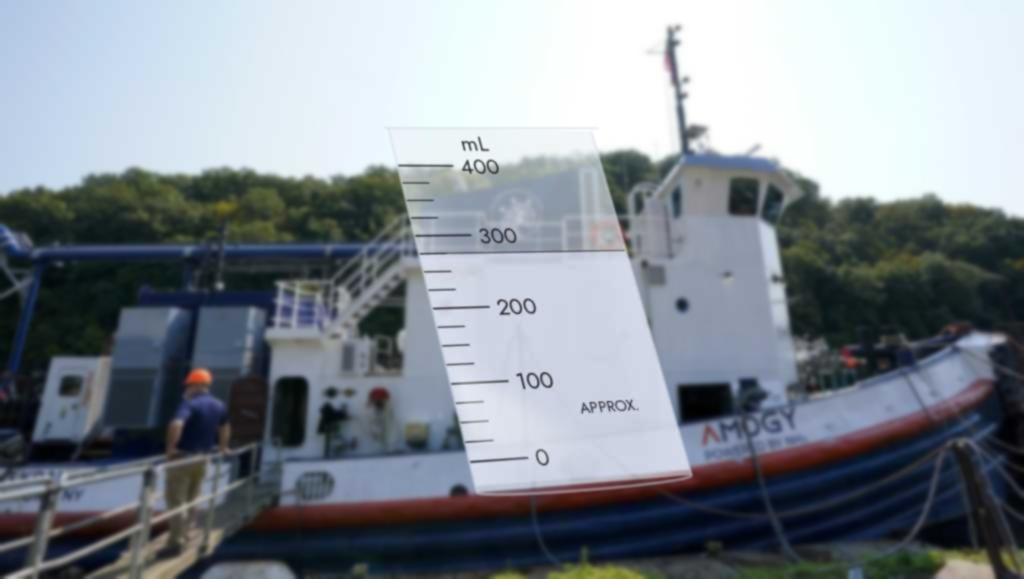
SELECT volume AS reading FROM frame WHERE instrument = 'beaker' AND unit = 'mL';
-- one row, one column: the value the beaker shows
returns 275 mL
